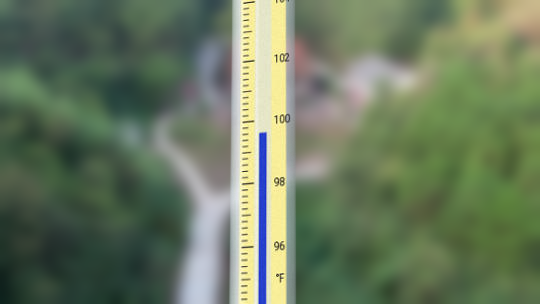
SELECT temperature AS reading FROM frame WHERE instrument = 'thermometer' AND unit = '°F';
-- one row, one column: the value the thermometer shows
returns 99.6 °F
